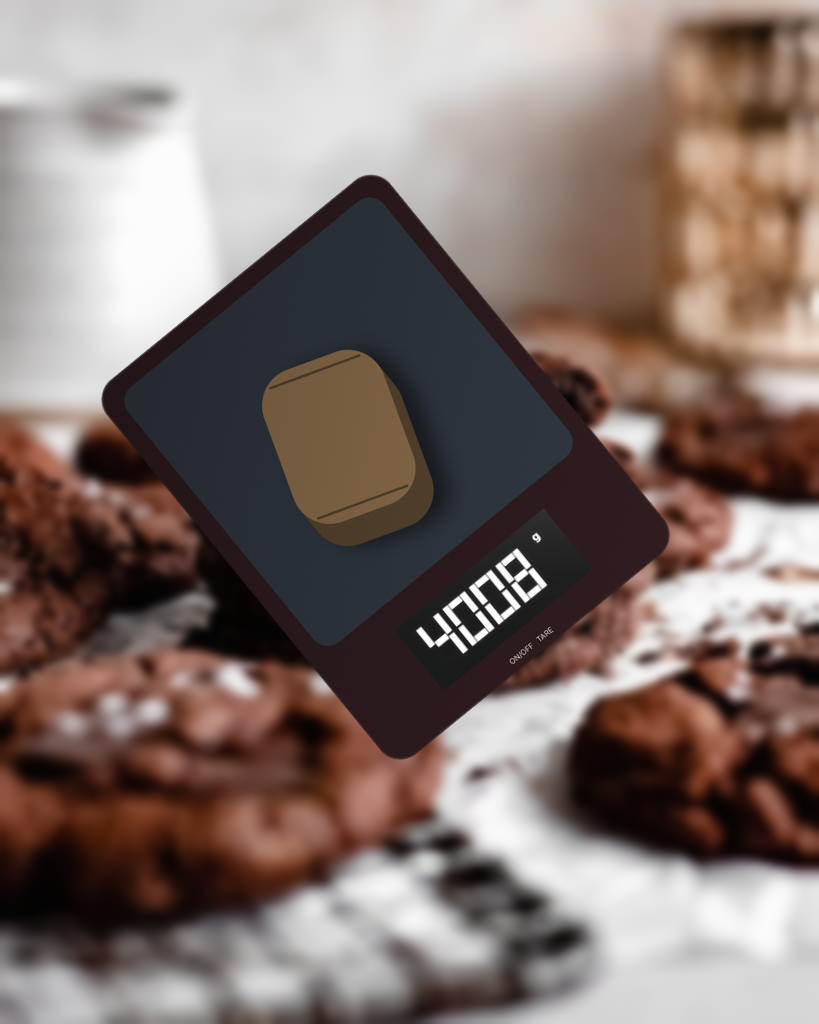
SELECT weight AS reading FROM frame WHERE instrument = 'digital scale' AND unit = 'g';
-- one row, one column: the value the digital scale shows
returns 4008 g
